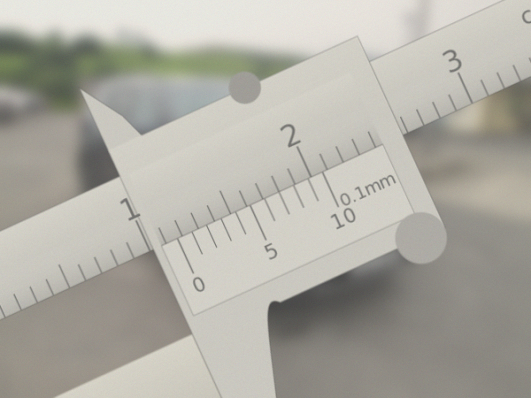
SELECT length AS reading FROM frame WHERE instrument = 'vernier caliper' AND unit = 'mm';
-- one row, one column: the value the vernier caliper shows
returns 11.7 mm
